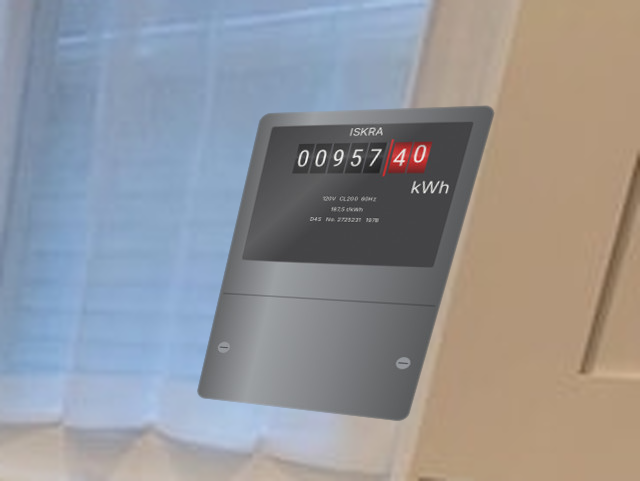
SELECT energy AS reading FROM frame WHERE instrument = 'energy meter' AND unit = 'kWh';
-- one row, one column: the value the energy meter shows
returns 957.40 kWh
